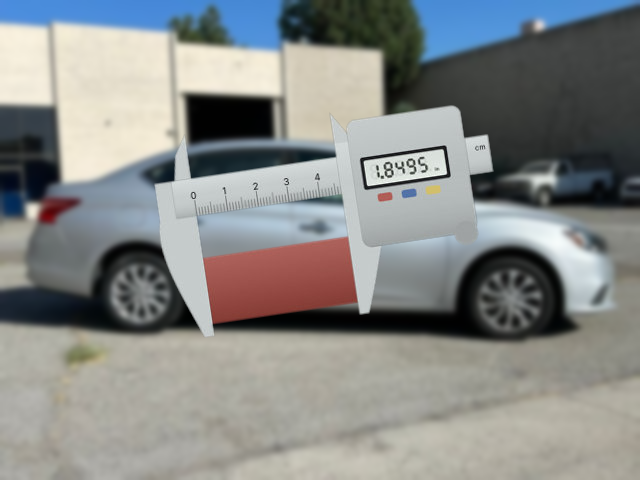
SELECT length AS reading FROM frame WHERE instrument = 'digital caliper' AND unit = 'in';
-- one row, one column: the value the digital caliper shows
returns 1.8495 in
